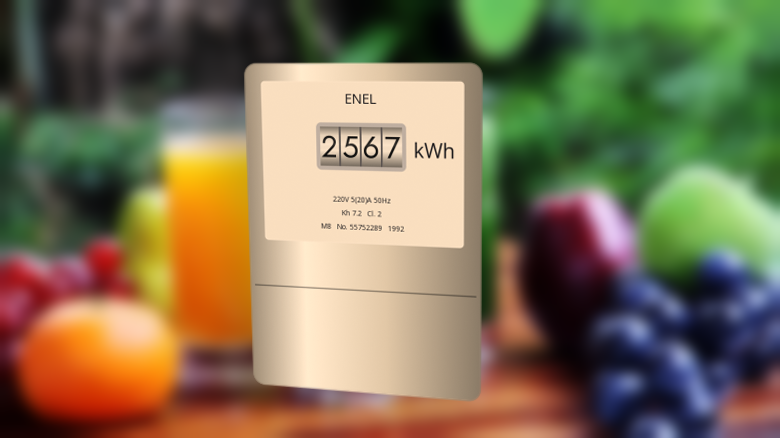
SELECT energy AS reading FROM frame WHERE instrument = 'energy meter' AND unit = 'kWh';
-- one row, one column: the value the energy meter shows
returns 2567 kWh
